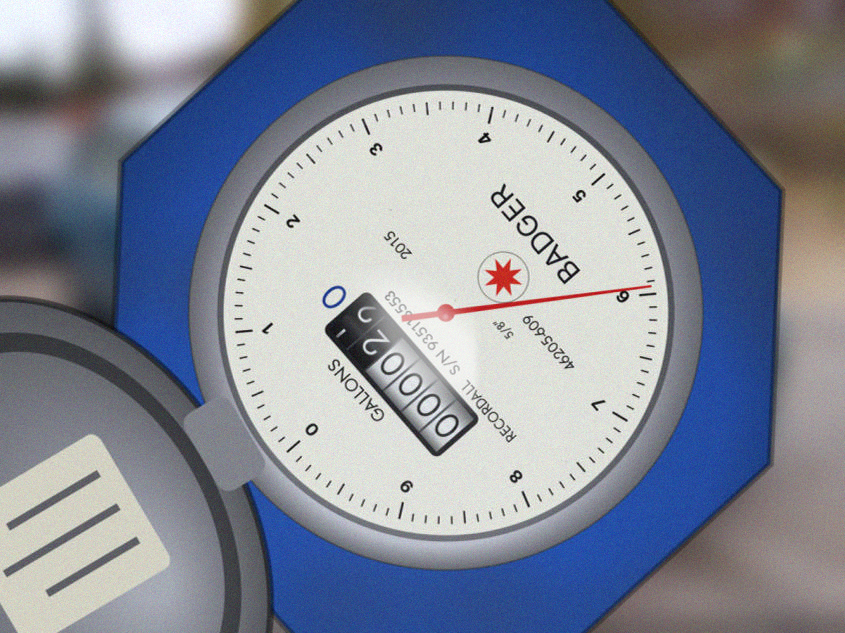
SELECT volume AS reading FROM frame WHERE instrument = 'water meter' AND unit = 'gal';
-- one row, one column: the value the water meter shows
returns 215.9 gal
